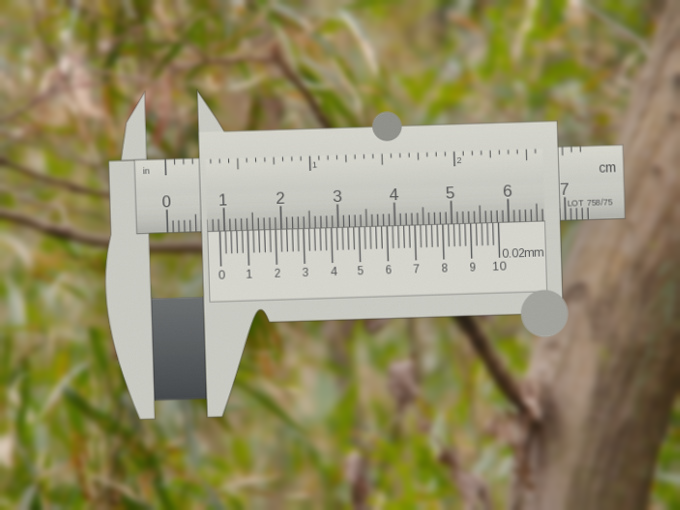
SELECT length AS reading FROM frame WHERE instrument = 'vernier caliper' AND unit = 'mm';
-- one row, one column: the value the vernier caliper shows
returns 9.2 mm
